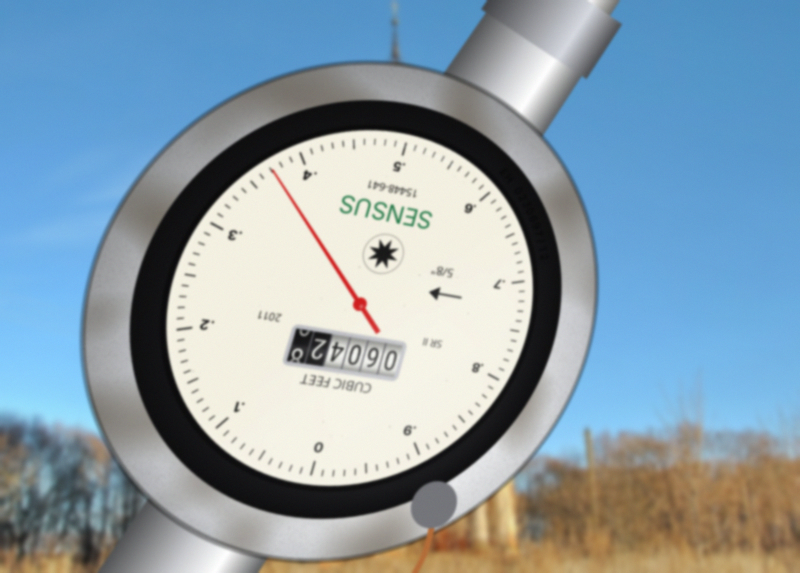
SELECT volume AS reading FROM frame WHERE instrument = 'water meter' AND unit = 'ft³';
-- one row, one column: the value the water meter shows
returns 60428.37 ft³
